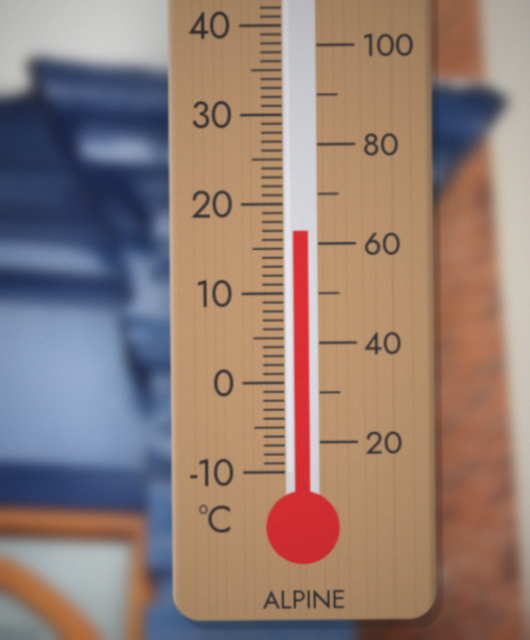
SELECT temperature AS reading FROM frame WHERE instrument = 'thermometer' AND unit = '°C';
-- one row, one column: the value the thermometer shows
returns 17 °C
